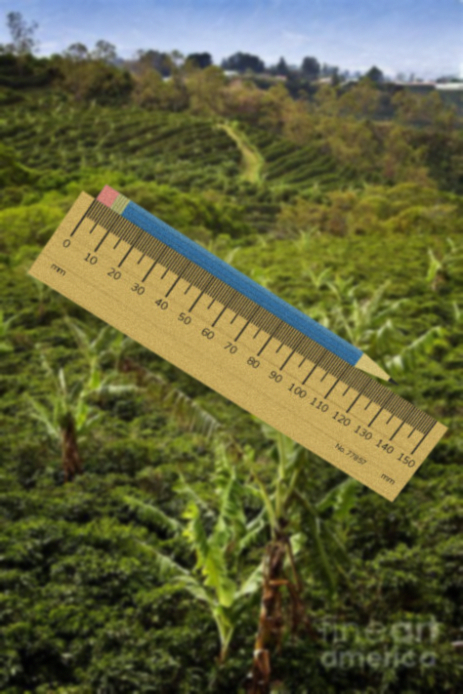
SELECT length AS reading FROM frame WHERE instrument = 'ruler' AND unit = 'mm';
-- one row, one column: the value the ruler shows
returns 130 mm
